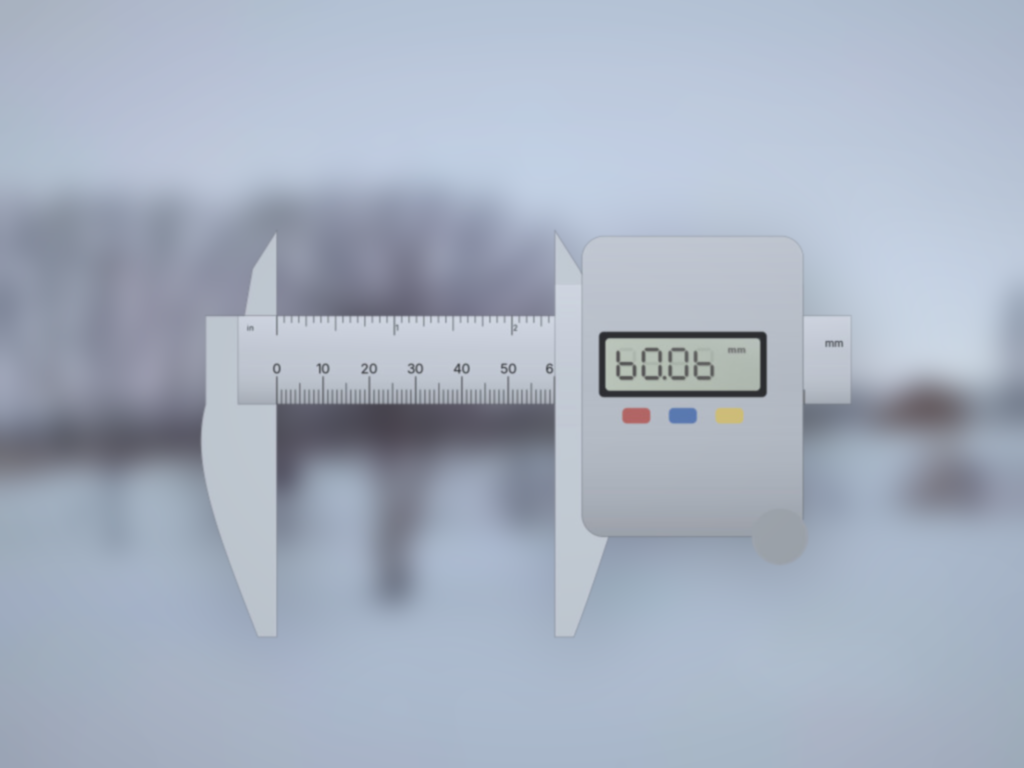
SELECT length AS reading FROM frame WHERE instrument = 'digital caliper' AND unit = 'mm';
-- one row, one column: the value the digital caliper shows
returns 60.06 mm
